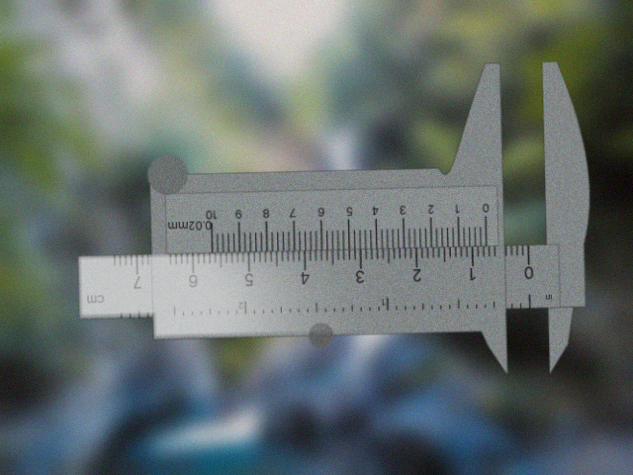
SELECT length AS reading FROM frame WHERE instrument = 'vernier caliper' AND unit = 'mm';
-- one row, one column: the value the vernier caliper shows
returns 7.5 mm
